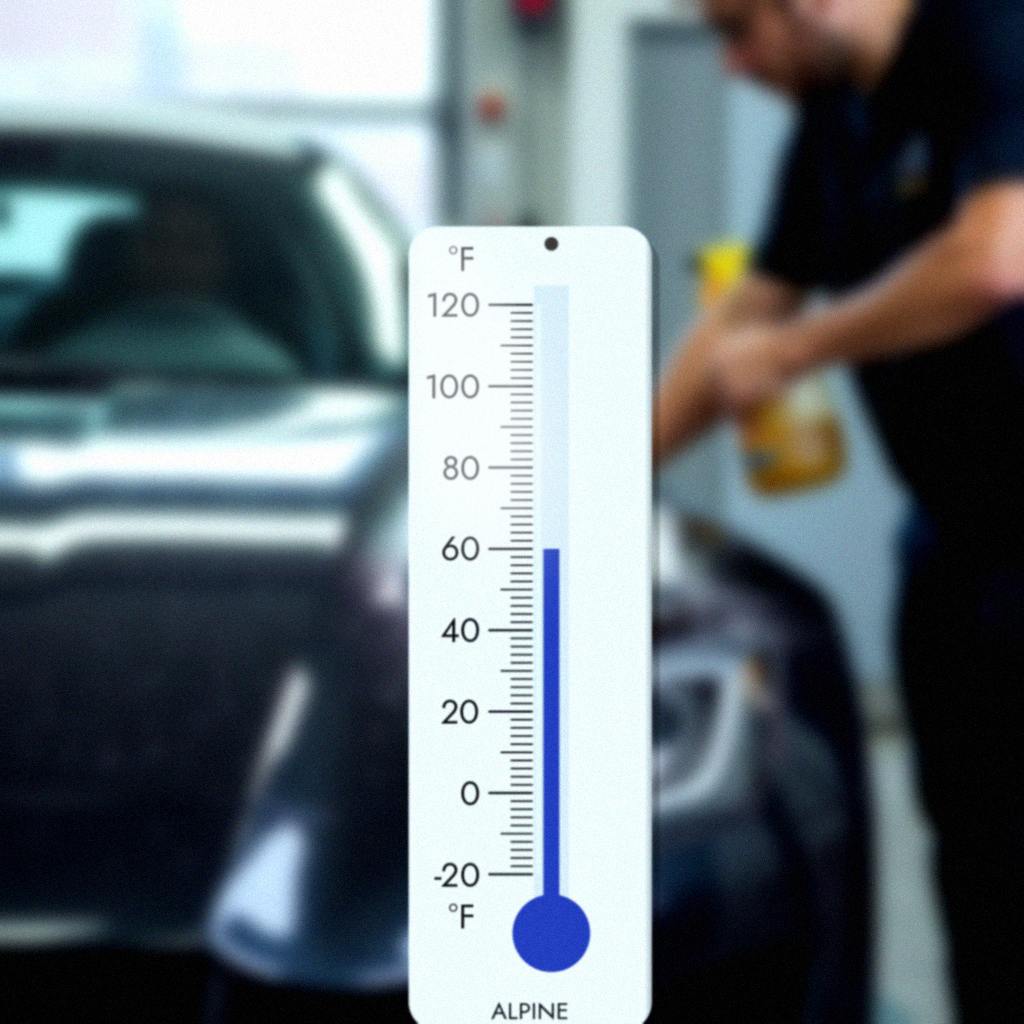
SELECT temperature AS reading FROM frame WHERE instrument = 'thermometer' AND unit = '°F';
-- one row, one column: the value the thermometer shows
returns 60 °F
